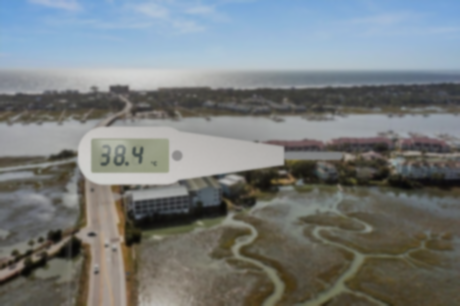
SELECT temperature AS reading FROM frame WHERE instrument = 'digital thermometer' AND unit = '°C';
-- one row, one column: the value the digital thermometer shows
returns 38.4 °C
